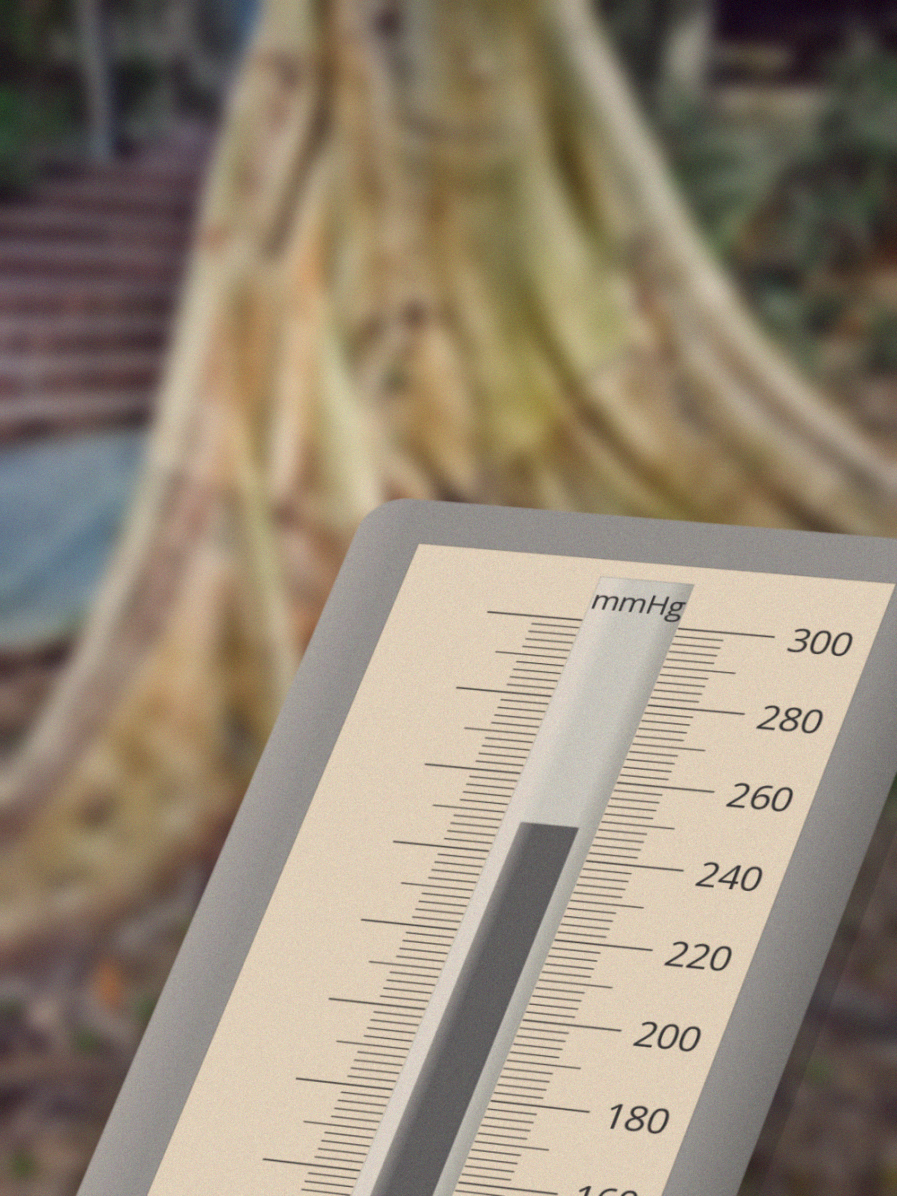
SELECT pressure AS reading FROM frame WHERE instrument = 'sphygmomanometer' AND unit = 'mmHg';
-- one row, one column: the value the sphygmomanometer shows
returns 248 mmHg
